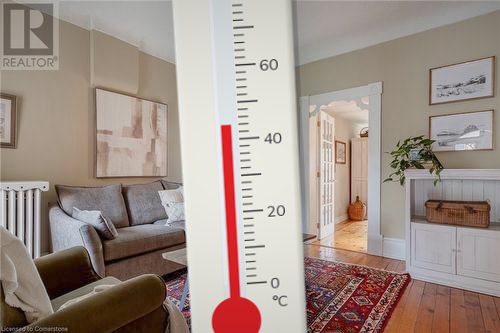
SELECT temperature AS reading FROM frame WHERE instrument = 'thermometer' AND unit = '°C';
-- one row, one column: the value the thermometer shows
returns 44 °C
